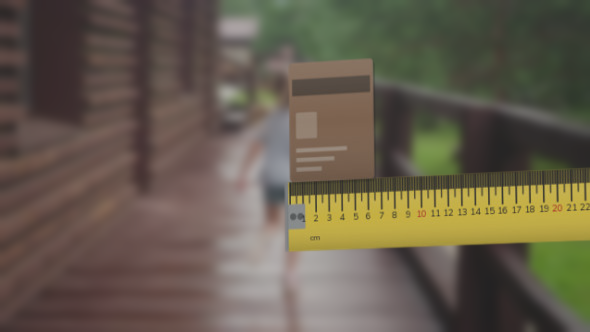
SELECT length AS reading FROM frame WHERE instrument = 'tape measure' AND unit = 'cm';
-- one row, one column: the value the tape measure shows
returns 6.5 cm
